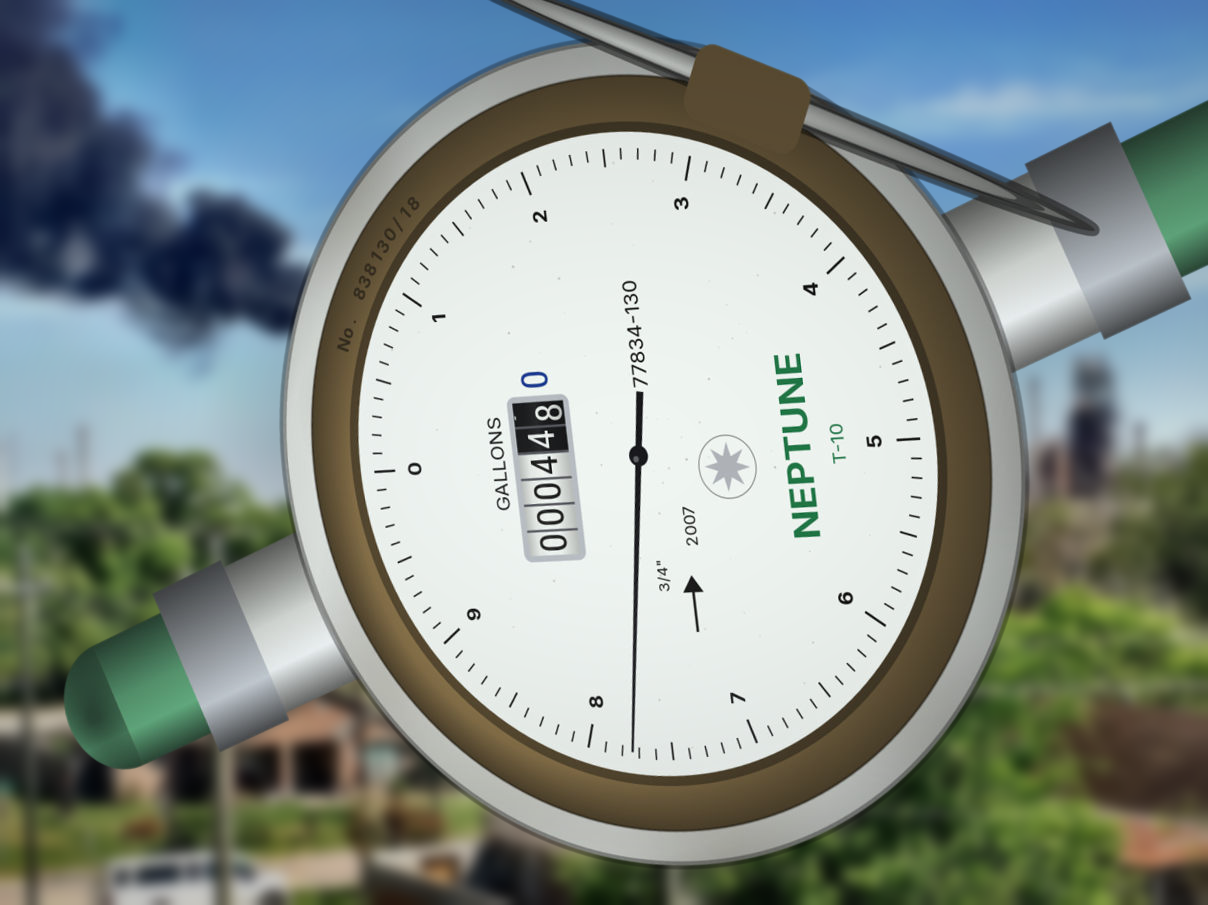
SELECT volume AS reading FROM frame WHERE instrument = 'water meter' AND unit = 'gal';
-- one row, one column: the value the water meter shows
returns 4477.7 gal
